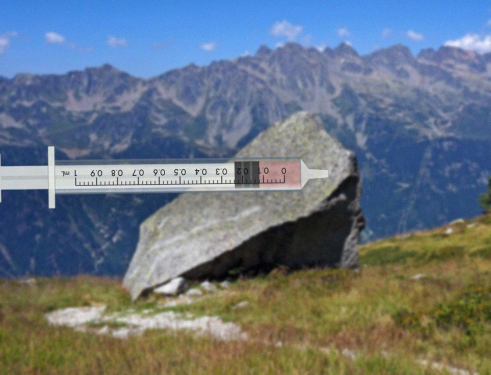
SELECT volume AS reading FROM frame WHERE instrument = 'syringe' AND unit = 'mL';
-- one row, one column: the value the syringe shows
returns 0.12 mL
